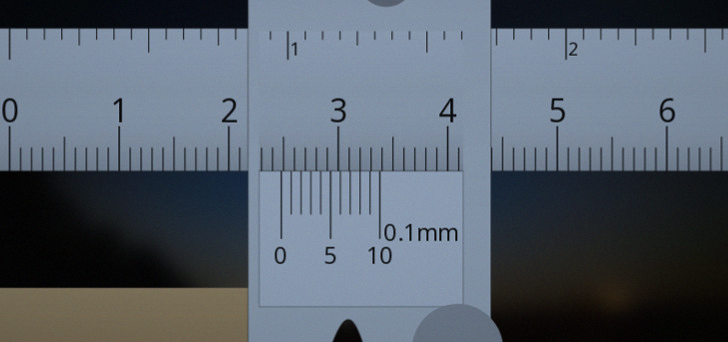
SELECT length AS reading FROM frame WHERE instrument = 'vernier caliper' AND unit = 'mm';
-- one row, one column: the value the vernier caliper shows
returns 24.8 mm
